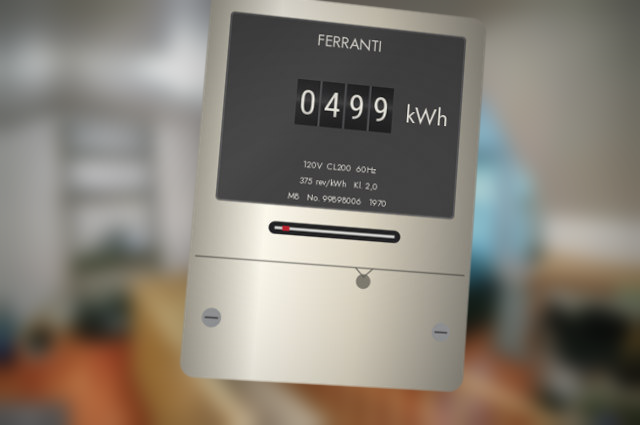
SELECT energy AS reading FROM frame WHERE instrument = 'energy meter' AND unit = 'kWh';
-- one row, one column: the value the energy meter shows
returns 499 kWh
